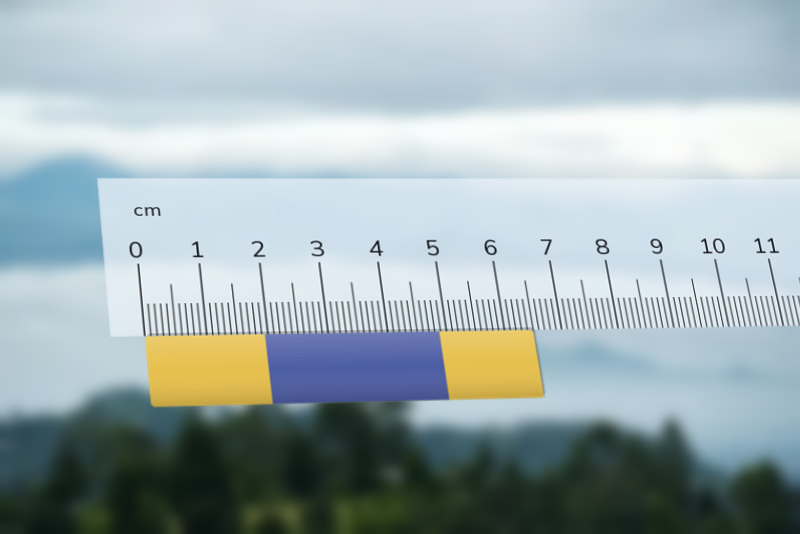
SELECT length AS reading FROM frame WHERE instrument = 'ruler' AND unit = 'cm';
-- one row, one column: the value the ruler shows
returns 6.5 cm
